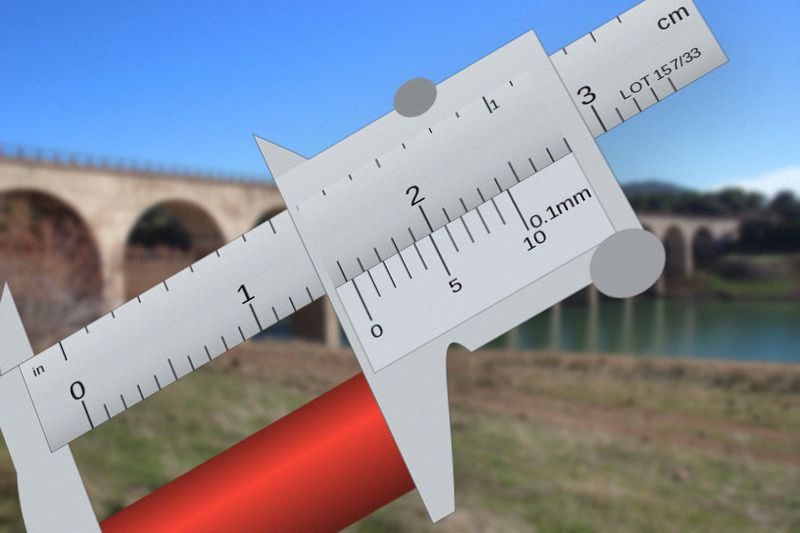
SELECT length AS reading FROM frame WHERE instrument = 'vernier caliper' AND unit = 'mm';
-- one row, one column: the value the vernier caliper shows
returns 15.3 mm
